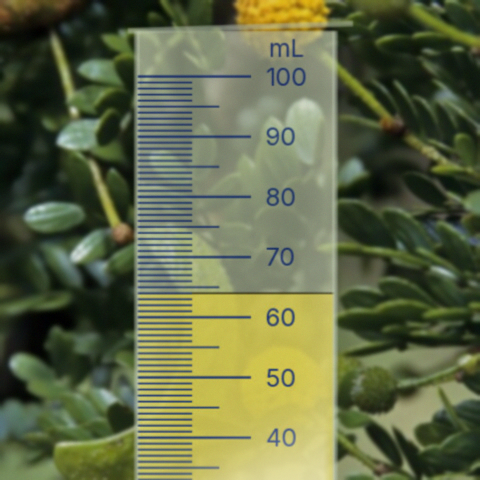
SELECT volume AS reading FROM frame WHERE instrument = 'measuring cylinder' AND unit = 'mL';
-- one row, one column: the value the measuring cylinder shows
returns 64 mL
